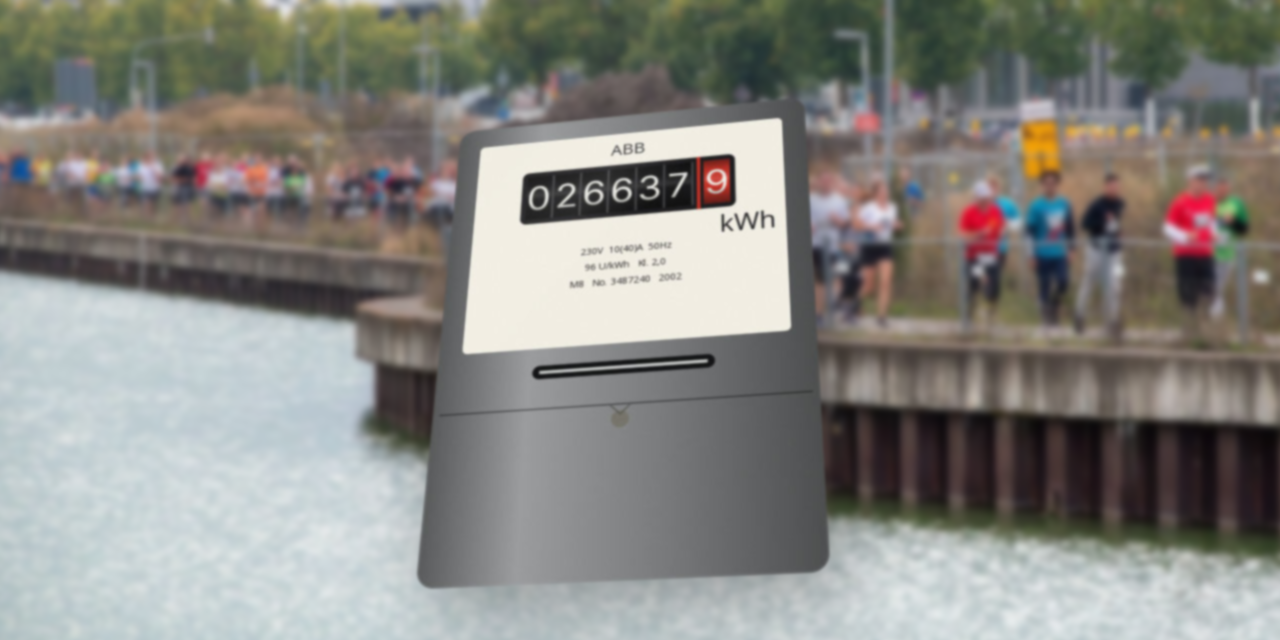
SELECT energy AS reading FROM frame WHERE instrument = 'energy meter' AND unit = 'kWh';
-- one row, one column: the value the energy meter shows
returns 26637.9 kWh
